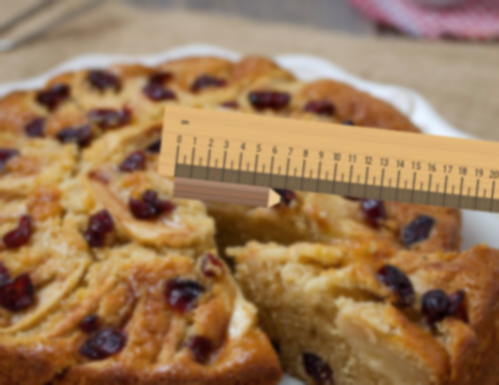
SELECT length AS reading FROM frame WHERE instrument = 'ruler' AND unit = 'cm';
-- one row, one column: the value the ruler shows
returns 7 cm
